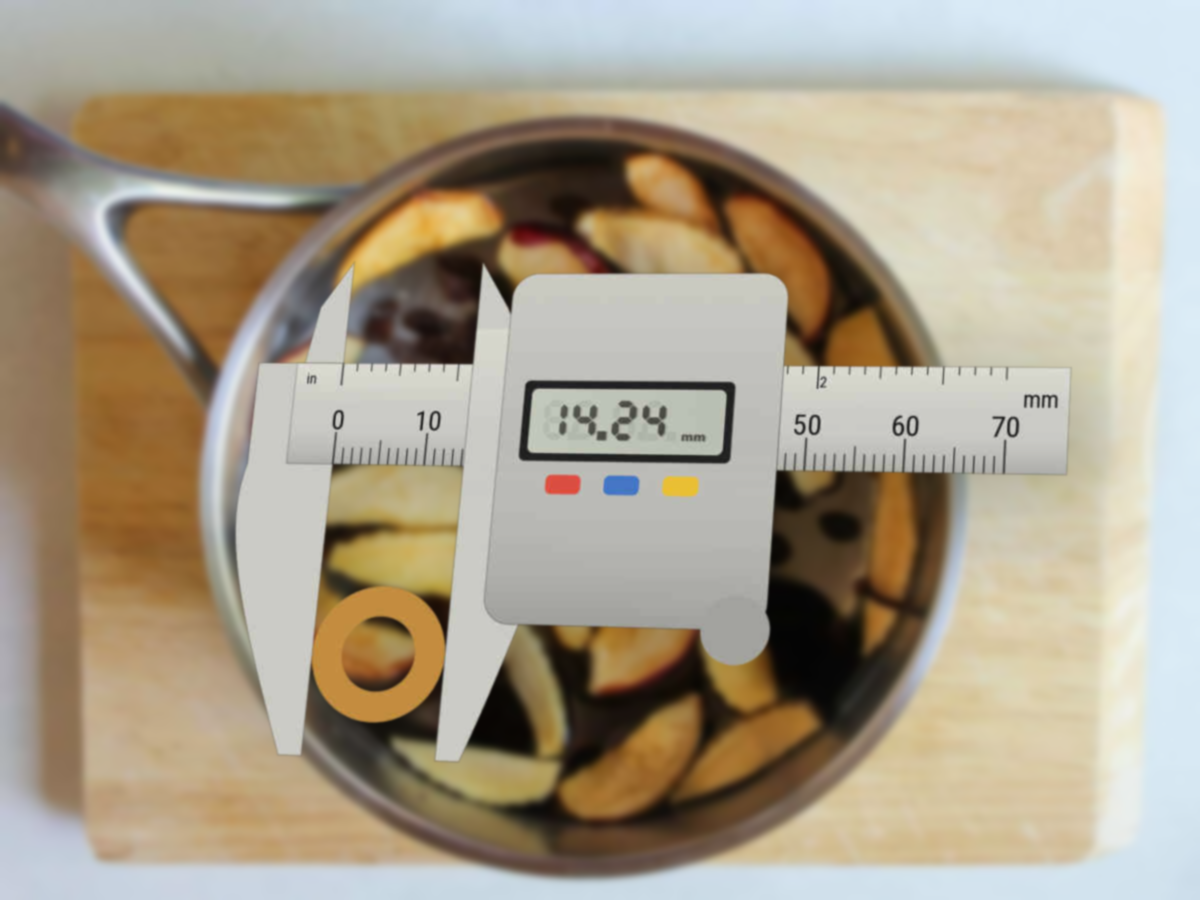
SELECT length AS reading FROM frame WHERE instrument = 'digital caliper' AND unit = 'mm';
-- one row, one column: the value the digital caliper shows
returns 14.24 mm
